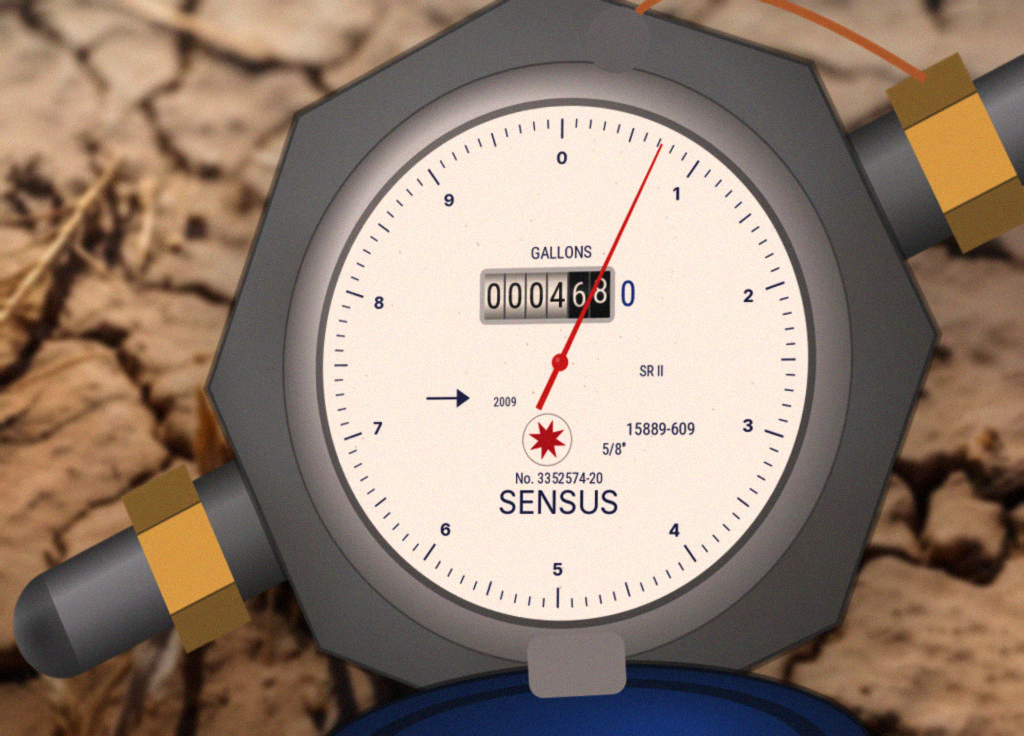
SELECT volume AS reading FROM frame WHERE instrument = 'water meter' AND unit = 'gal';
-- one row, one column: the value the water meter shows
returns 4680.7 gal
